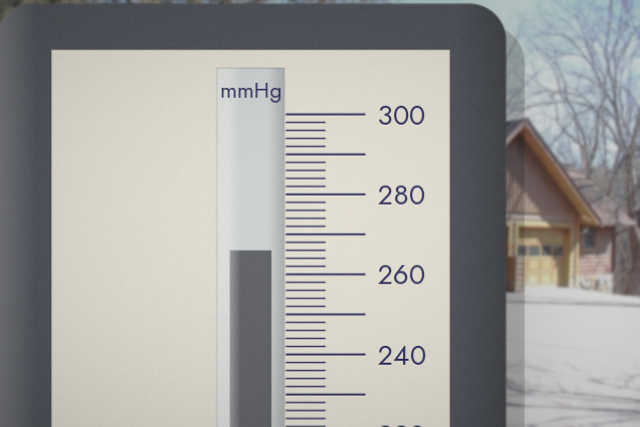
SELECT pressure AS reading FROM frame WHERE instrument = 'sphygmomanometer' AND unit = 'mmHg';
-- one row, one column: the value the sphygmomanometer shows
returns 266 mmHg
